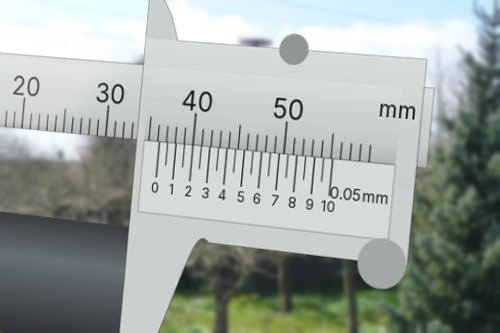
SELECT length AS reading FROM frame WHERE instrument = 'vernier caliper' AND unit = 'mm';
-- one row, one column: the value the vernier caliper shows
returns 36.2 mm
